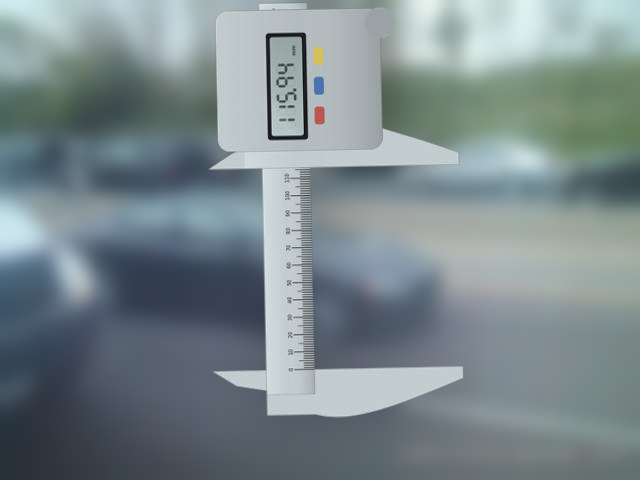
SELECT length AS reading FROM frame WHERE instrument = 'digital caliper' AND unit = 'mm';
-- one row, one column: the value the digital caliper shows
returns 115.94 mm
